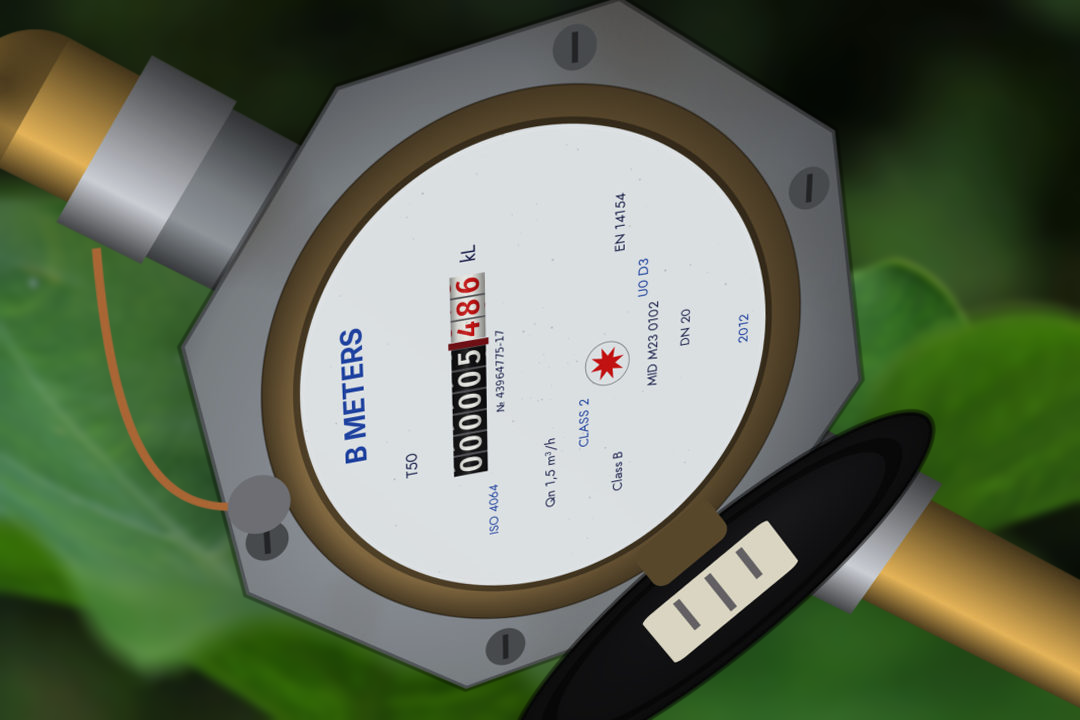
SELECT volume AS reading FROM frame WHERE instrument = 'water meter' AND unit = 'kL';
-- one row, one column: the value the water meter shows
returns 5.486 kL
